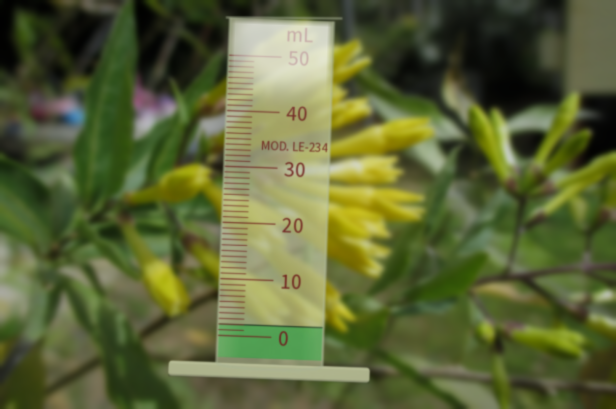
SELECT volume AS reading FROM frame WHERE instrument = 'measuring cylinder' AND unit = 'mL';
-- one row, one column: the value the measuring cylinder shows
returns 2 mL
